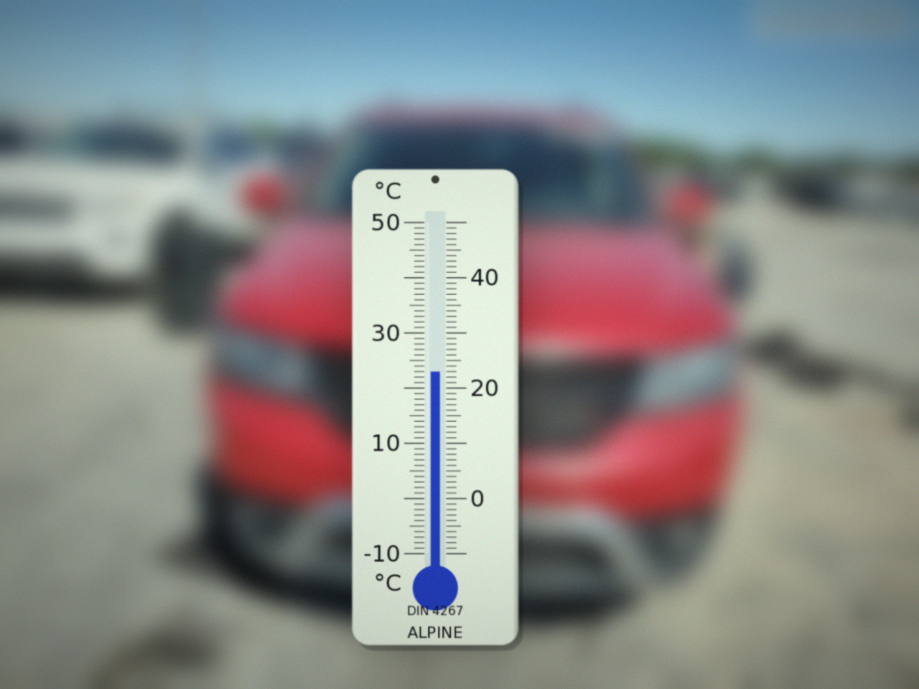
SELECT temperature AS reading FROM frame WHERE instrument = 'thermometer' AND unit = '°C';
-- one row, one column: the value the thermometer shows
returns 23 °C
